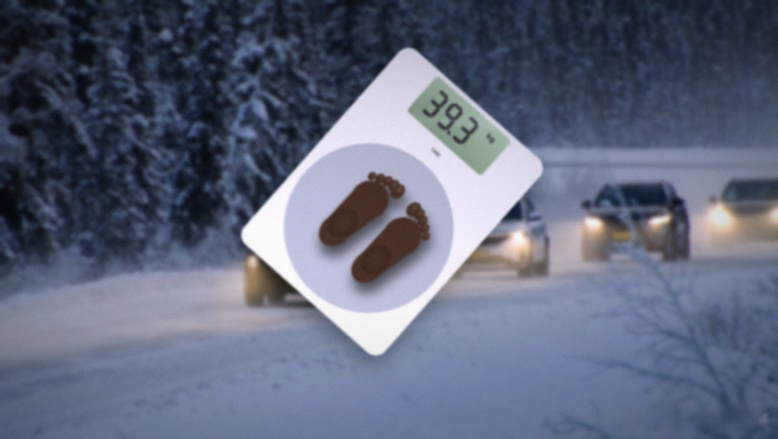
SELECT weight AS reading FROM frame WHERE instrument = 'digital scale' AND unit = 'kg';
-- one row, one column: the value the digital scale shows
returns 39.3 kg
